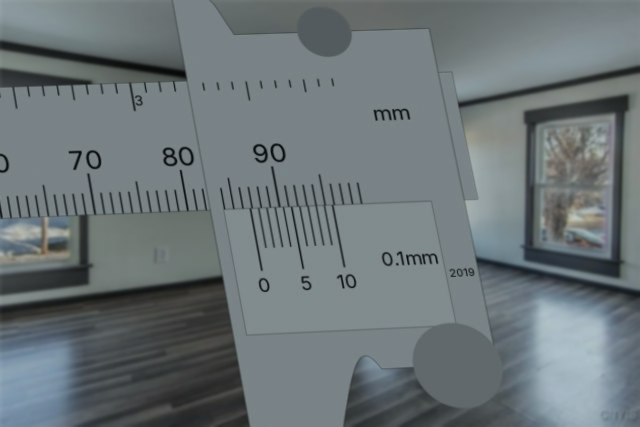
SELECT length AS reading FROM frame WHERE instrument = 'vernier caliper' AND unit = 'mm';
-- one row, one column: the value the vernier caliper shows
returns 86.8 mm
